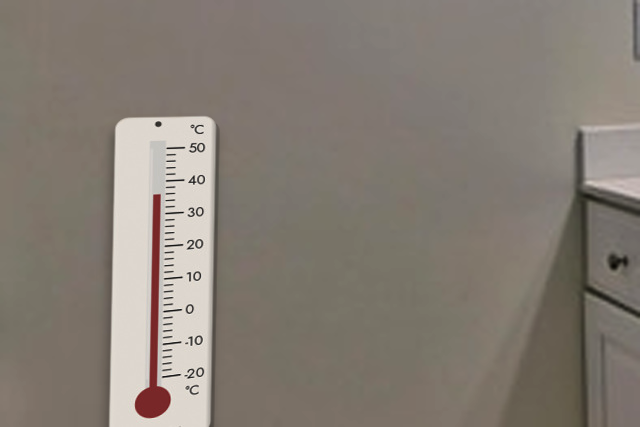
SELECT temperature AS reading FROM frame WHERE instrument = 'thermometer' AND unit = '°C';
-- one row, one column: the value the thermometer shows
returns 36 °C
